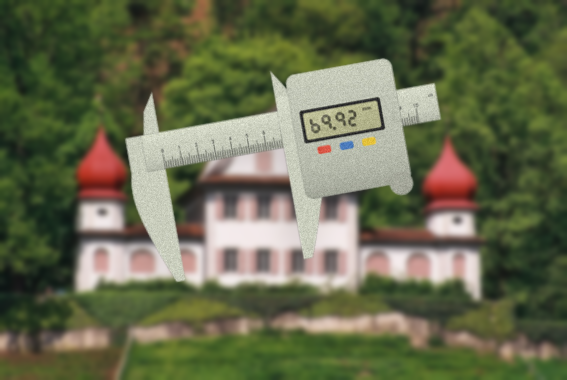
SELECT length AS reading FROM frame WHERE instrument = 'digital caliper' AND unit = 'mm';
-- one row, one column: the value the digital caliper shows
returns 69.92 mm
